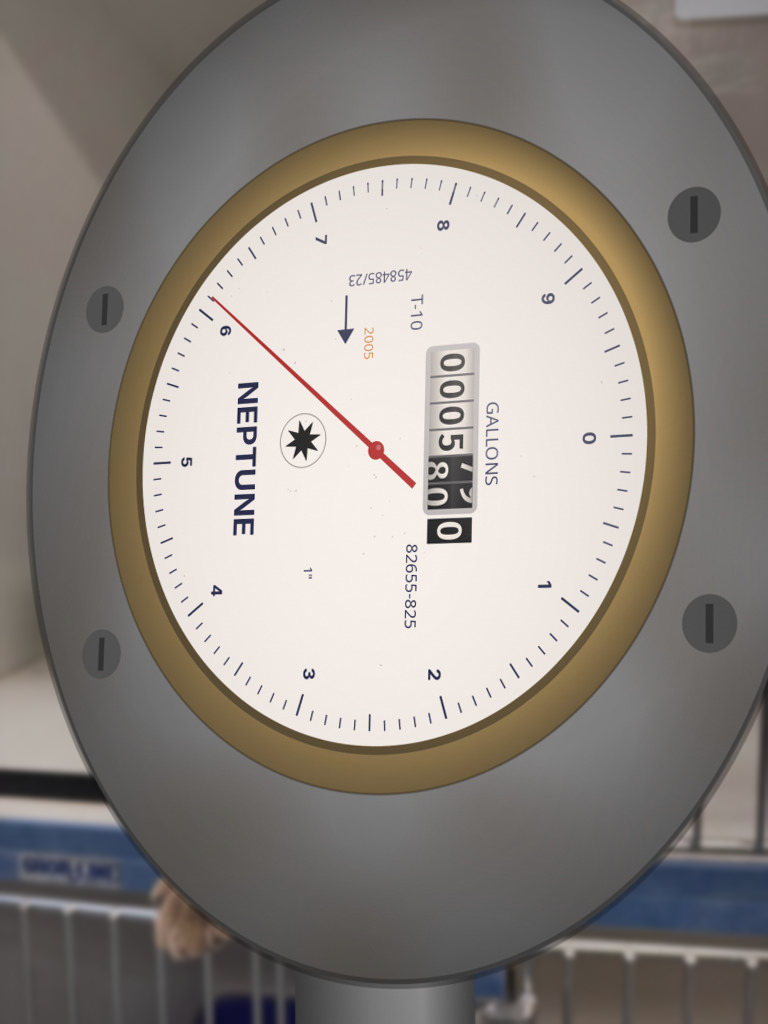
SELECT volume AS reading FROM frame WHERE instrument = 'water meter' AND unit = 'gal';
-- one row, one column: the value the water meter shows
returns 5796.1 gal
